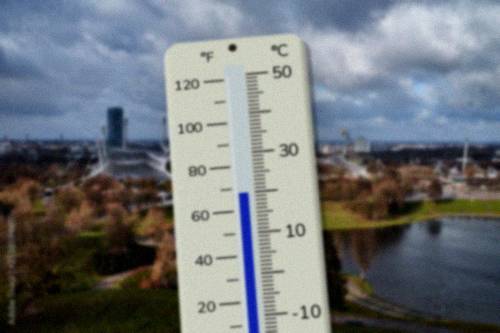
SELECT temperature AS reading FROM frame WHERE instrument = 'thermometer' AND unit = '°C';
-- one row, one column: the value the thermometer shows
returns 20 °C
